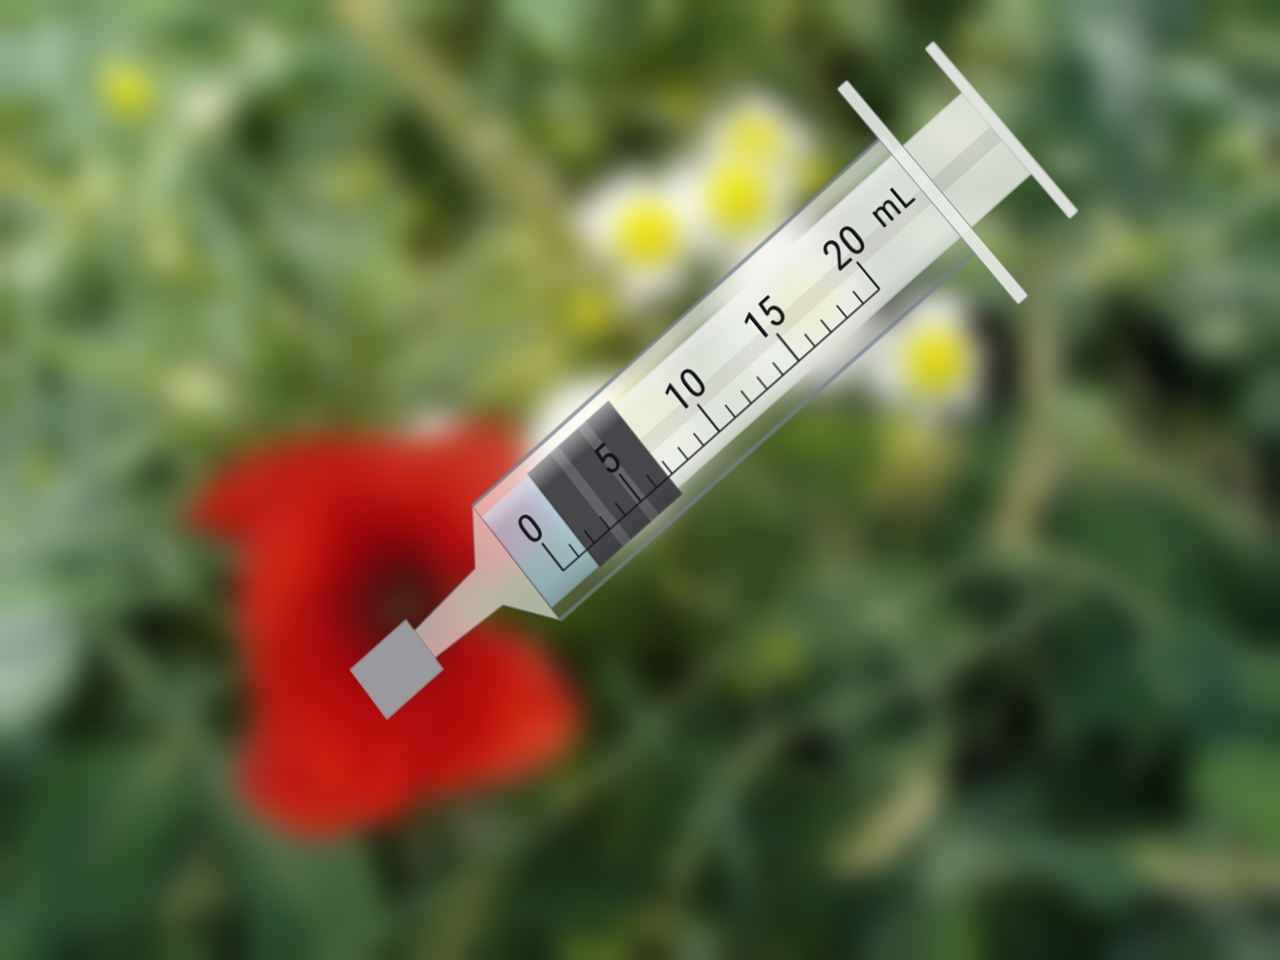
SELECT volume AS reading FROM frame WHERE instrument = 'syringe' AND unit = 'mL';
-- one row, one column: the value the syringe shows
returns 1.5 mL
